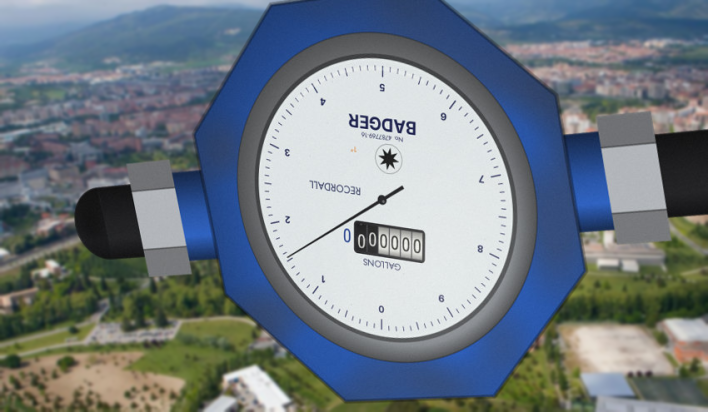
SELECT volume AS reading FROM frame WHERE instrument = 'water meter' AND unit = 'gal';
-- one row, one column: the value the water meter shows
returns 1.5 gal
